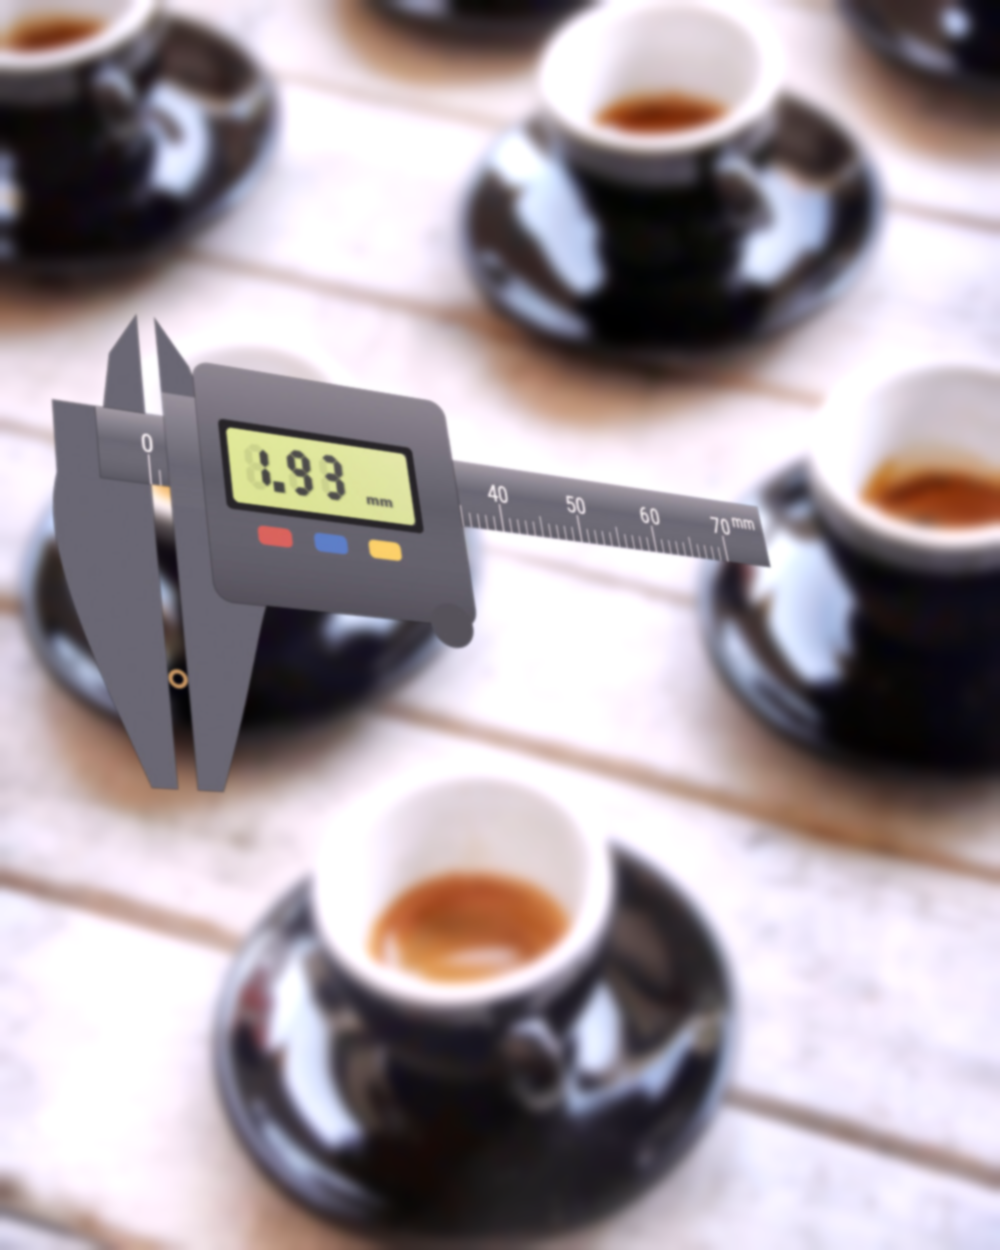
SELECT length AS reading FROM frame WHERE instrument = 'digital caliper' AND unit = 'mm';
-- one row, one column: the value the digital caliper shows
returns 1.93 mm
